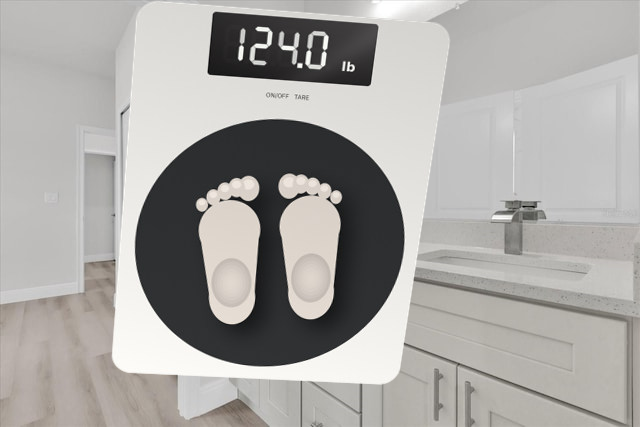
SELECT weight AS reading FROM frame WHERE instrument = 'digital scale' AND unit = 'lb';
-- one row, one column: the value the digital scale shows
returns 124.0 lb
